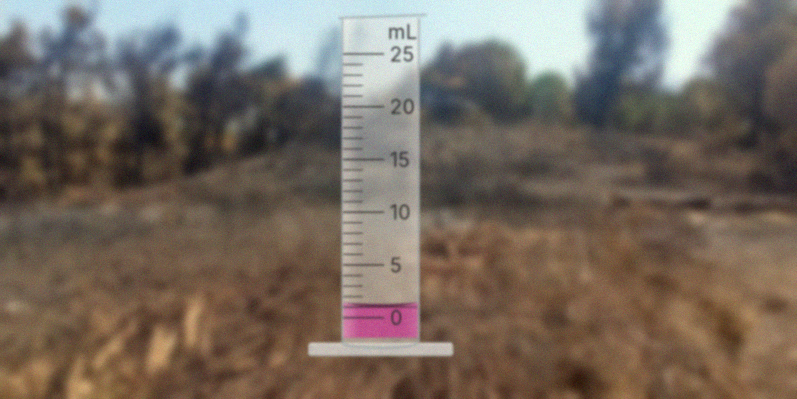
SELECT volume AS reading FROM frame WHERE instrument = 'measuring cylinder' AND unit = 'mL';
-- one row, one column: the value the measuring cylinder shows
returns 1 mL
